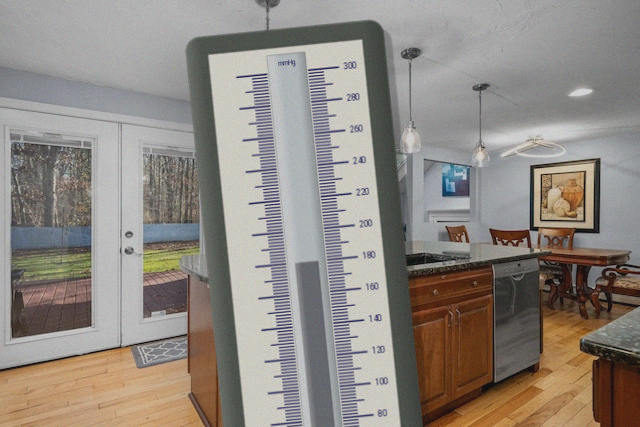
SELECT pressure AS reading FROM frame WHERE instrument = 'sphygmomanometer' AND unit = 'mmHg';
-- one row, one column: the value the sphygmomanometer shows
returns 180 mmHg
